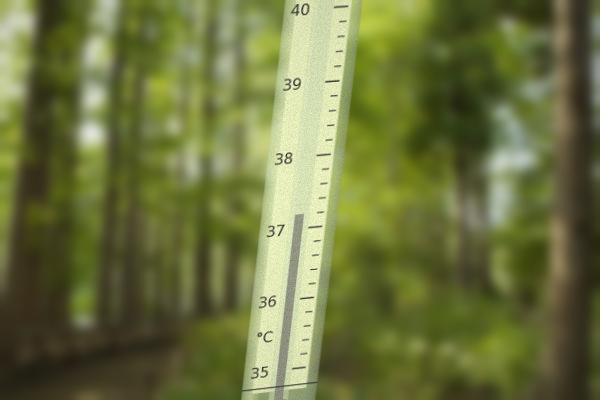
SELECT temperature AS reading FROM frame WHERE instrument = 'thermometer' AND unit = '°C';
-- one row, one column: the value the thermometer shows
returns 37.2 °C
